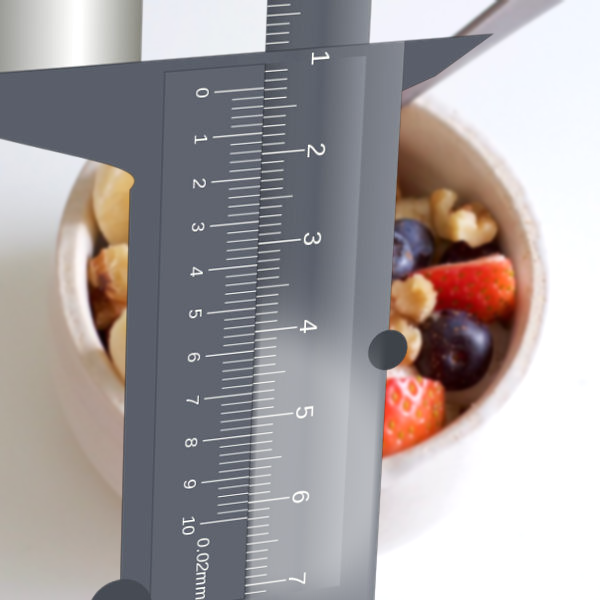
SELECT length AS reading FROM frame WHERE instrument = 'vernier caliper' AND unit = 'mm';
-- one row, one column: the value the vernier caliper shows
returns 12.8 mm
